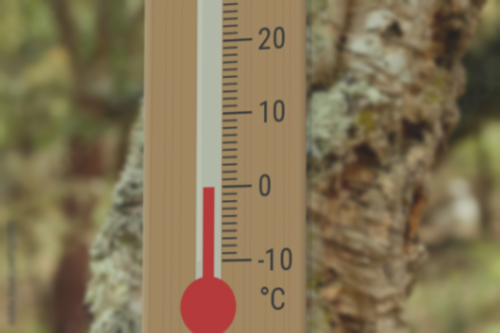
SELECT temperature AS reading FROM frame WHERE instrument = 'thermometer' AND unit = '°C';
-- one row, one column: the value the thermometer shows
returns 0 °C
